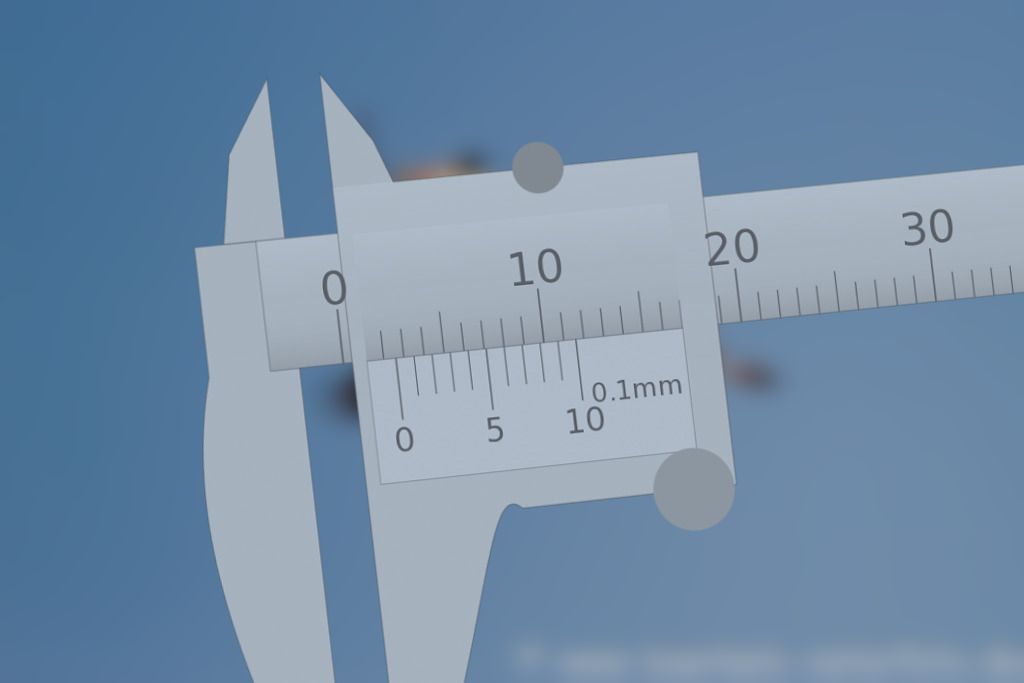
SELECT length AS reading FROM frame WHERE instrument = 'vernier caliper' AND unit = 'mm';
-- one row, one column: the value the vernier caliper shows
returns 2.6 mm
